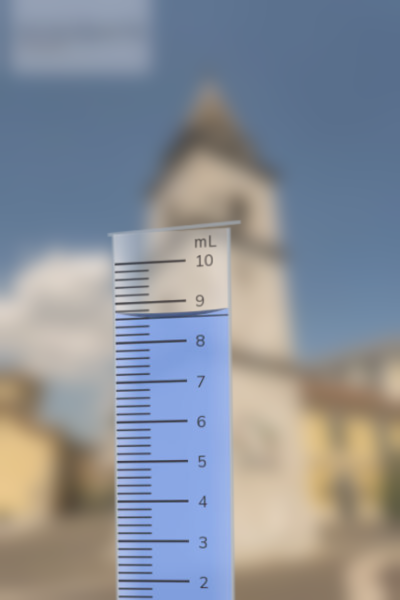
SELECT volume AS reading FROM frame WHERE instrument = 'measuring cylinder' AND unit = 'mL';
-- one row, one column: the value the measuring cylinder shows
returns 8.6 mL
